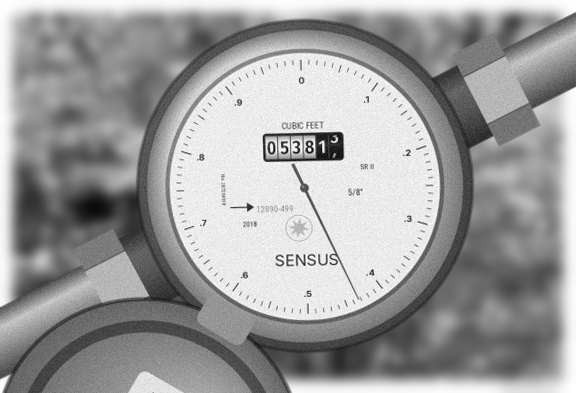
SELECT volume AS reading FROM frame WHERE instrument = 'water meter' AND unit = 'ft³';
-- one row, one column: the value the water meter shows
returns 53813.43 ft³
